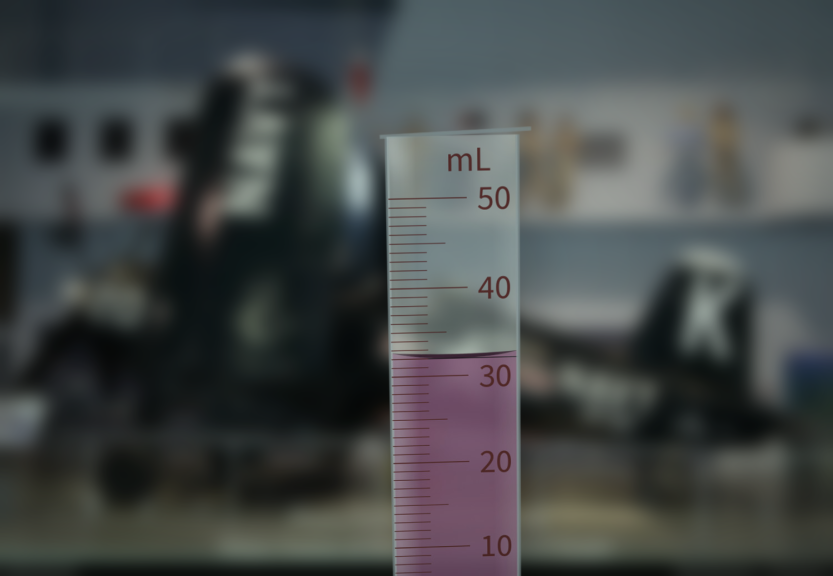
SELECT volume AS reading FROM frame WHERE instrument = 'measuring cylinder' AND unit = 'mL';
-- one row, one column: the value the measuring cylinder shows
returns 32 mL
